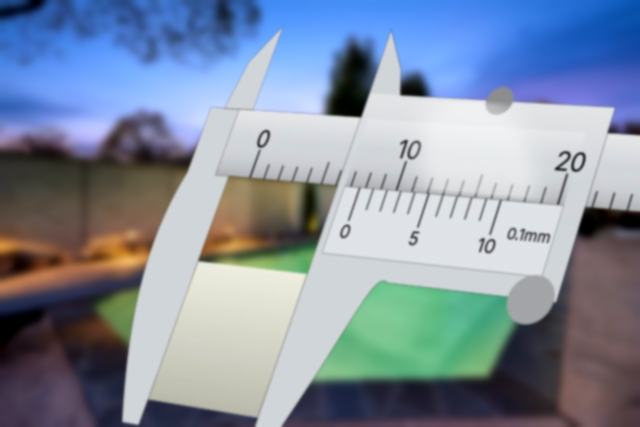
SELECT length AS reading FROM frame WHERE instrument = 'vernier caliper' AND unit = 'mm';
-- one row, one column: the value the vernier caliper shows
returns 7.6 mm
